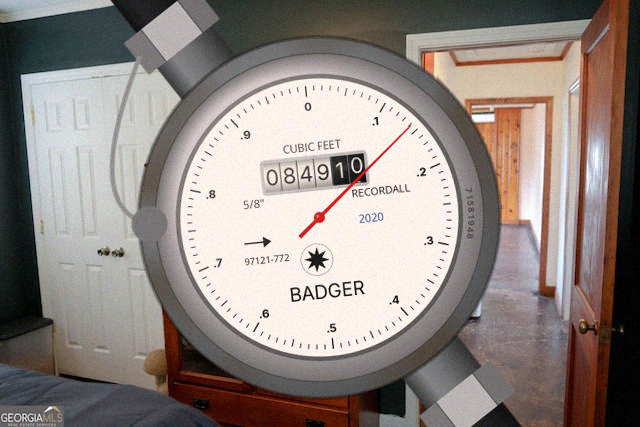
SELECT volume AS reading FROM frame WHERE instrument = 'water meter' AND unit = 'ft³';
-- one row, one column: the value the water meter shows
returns 84910.14 ft³
